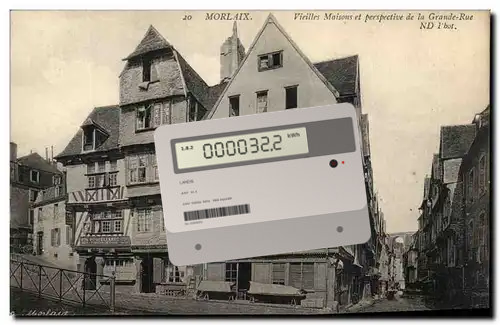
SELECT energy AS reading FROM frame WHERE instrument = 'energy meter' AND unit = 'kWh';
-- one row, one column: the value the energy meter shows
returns 32.2 kWh
